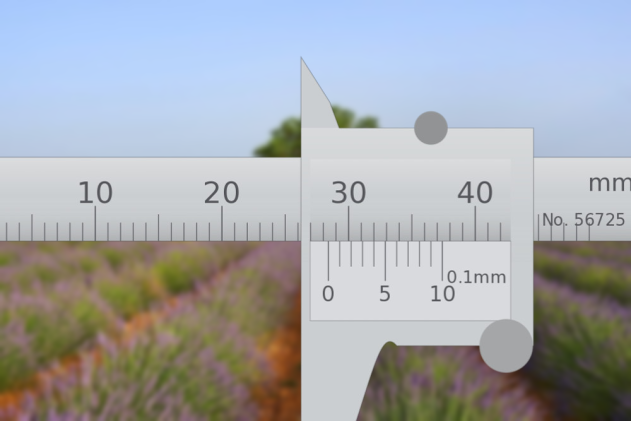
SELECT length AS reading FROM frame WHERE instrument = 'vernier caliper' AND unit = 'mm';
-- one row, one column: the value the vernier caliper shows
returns 28.4 mm
